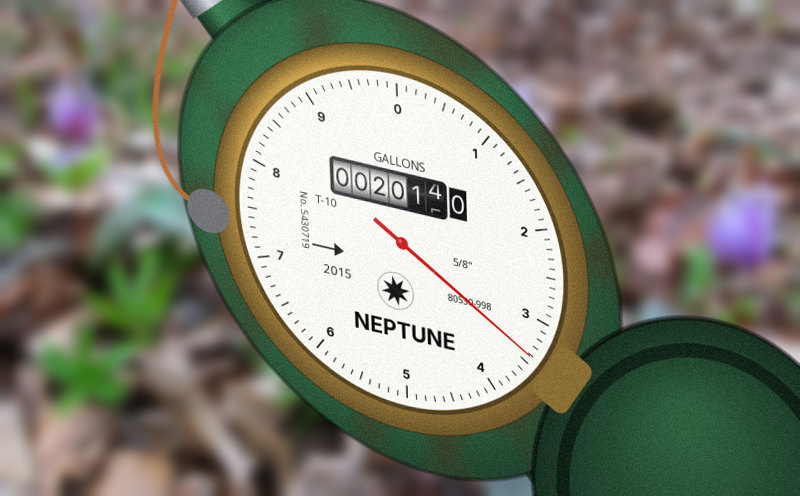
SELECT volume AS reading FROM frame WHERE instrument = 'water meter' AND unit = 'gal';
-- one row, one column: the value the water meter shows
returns 20143.4 gal
